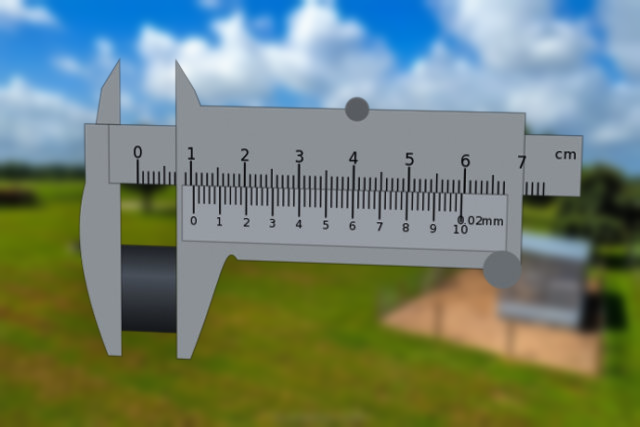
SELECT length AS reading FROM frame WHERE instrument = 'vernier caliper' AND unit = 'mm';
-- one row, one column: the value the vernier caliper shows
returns 10.5 mm
